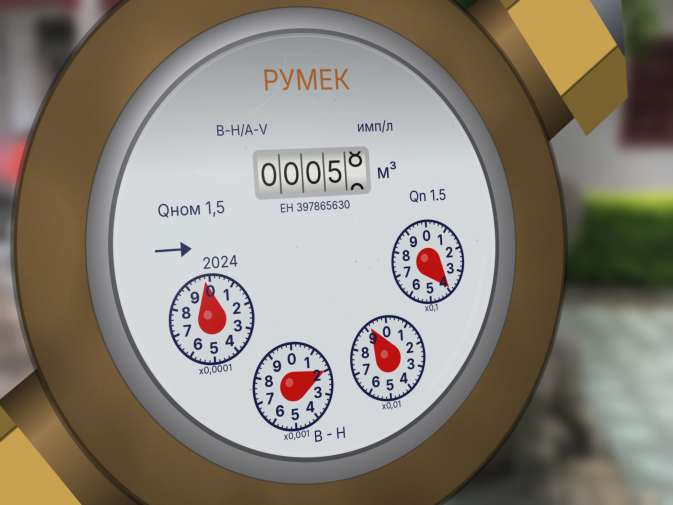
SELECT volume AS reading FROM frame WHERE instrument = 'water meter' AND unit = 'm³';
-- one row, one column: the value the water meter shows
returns 58.3919 m³
